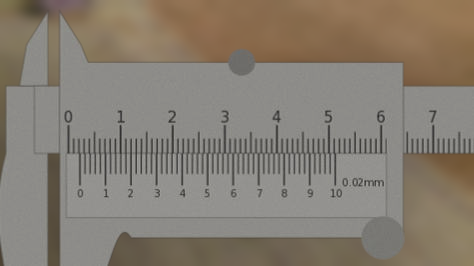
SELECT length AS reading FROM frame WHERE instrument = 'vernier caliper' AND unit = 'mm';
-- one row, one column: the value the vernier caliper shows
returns 2.2 mm
